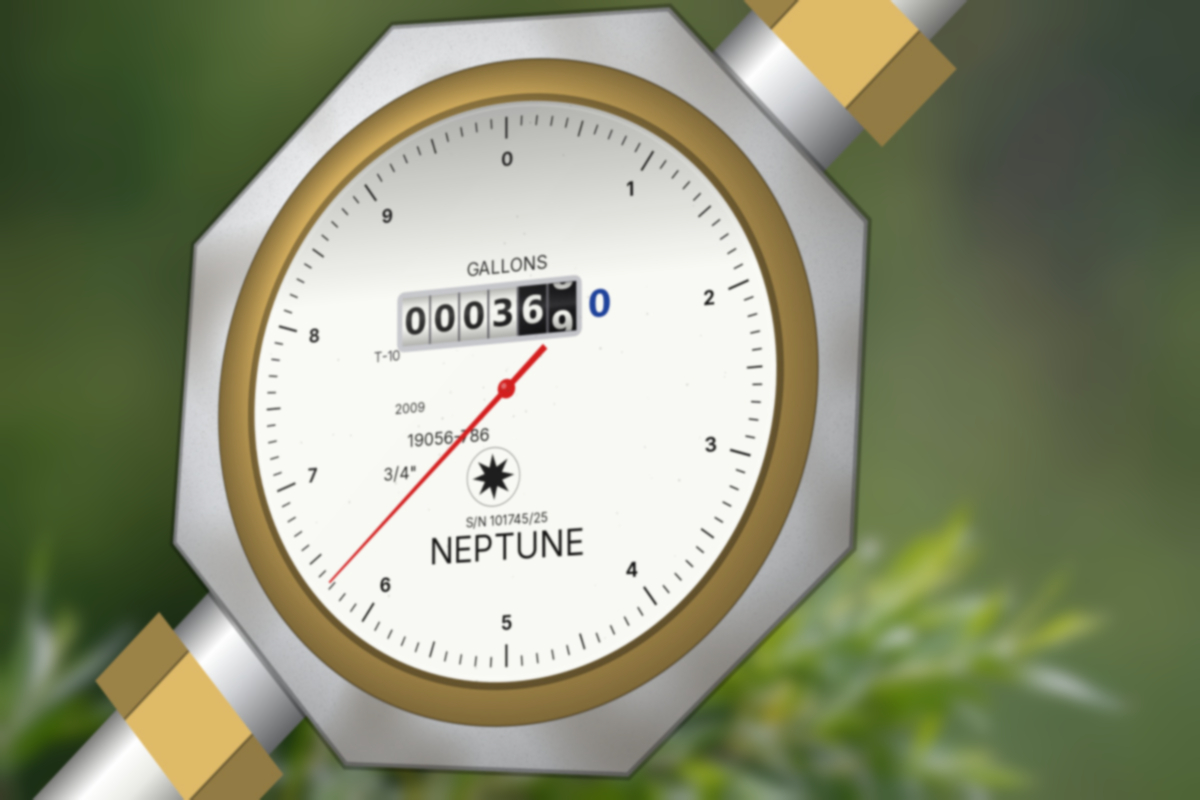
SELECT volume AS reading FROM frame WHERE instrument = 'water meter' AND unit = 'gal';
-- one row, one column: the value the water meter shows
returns 3686.3 gal
